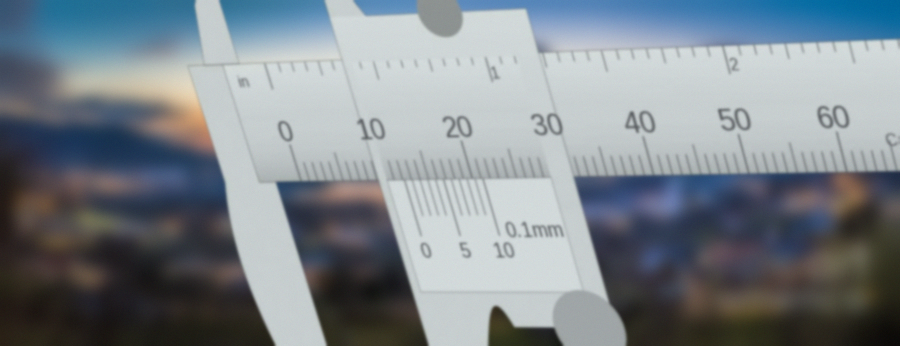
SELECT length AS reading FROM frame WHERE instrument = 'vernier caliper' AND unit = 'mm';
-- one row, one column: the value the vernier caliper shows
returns 12.2 mm
